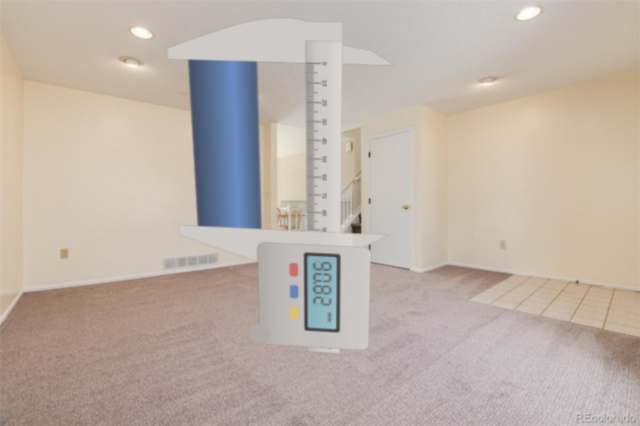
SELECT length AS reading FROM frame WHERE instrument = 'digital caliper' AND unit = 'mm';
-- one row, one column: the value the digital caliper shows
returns 90.82 mm
